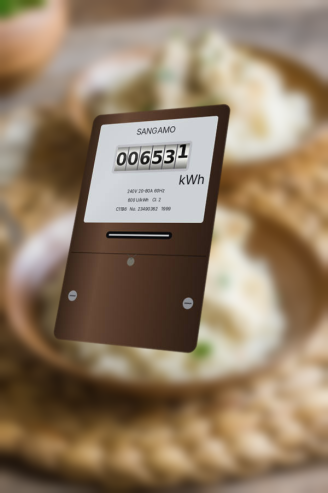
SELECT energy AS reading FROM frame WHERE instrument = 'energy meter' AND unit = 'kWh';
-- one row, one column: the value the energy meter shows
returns 6531 kWh
